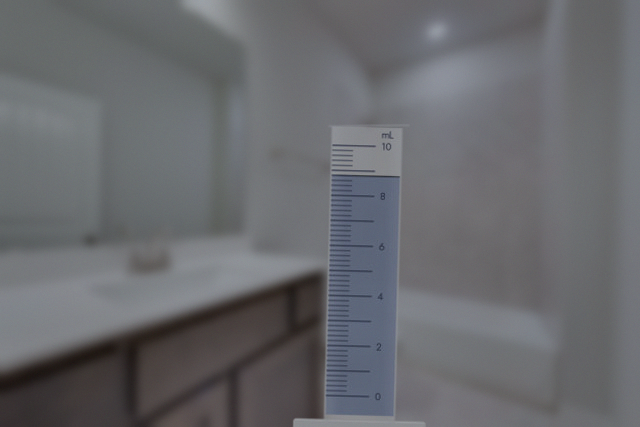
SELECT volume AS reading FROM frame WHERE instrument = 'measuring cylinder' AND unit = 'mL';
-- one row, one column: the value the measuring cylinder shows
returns 8.8 mL
